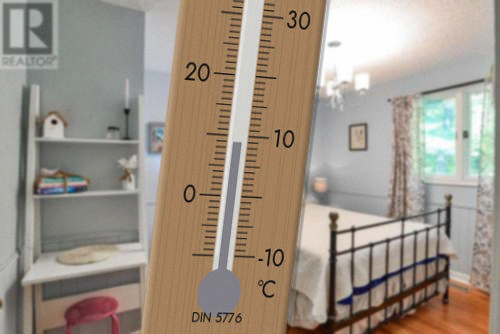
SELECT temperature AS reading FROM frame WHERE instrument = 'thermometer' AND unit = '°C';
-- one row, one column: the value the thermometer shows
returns 9 °C
